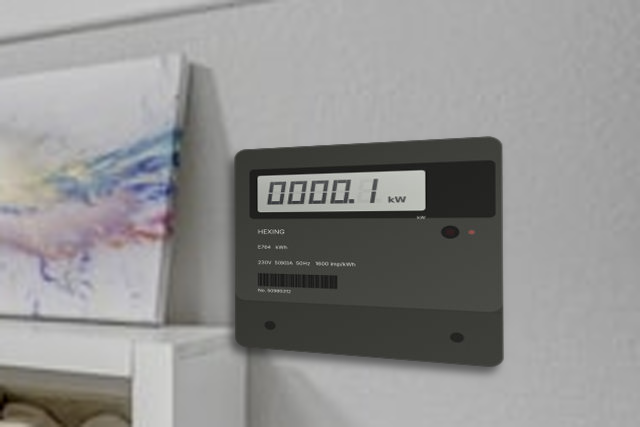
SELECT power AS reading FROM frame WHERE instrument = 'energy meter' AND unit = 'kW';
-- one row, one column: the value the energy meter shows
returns 0.1 kW
